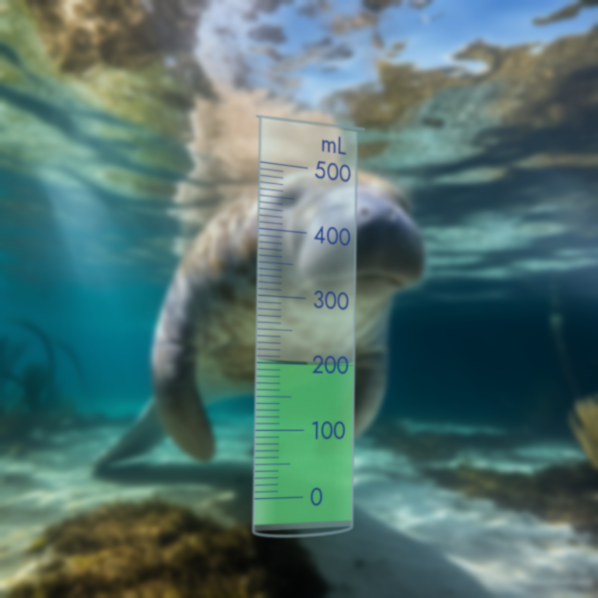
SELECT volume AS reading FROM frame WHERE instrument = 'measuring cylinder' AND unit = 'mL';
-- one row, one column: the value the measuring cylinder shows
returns 200 mL
